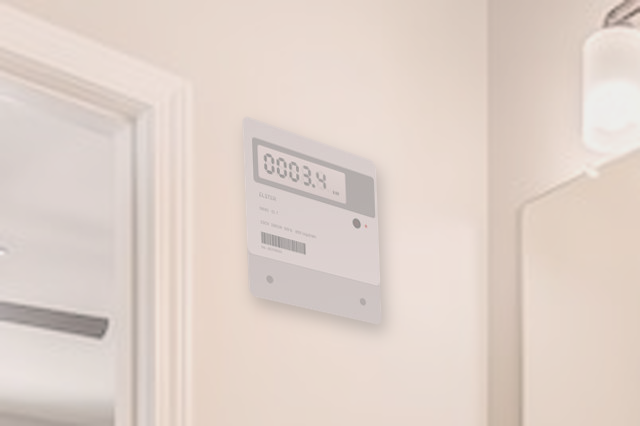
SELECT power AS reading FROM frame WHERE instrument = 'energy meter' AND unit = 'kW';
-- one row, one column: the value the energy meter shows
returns 3.4 kW
